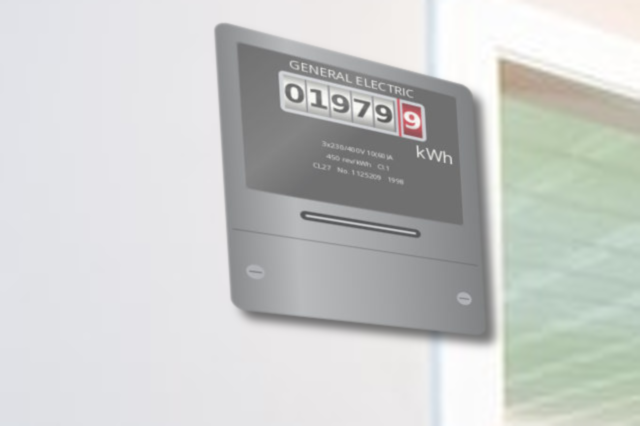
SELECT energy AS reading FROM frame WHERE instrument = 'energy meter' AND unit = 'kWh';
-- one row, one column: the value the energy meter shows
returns 1979.9 kWh
